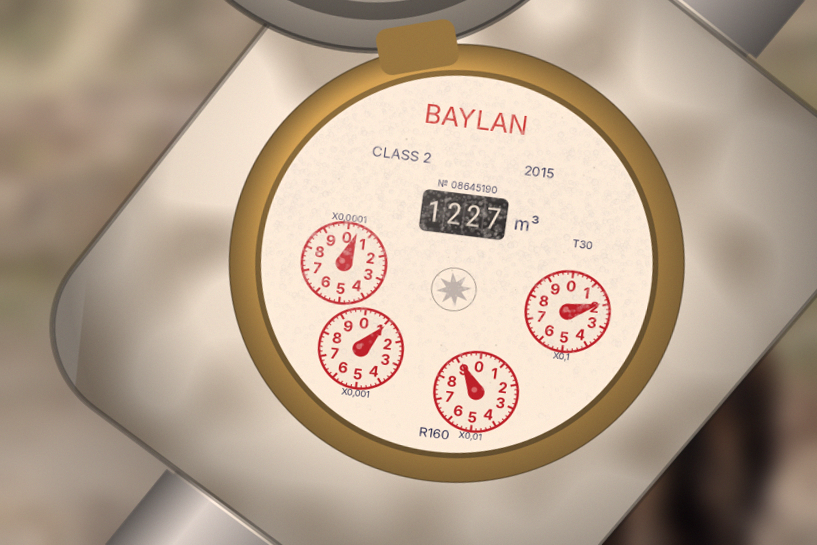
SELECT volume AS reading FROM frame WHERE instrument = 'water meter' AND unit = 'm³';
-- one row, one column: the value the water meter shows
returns 1227.1910 m³
